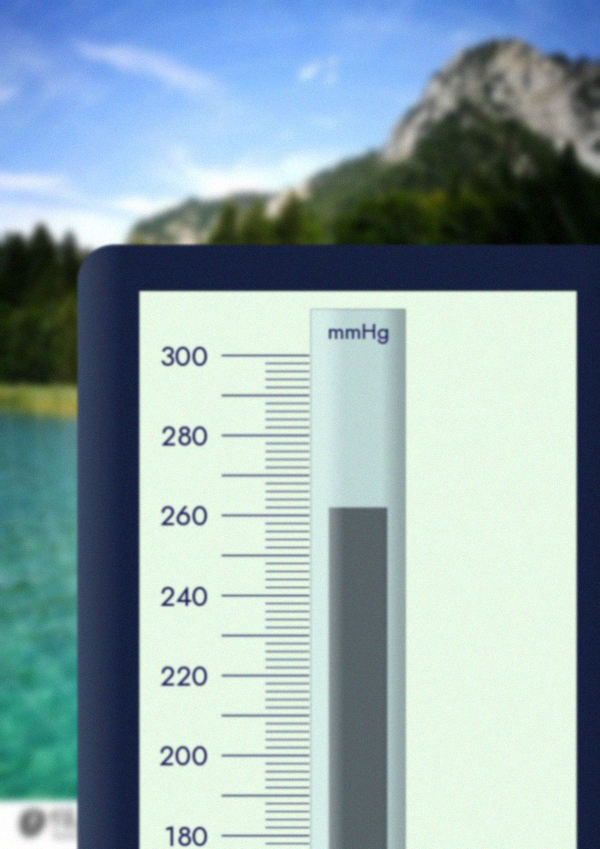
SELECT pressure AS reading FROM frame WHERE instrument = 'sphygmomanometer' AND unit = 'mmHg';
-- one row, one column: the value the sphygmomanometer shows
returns 262 mmHg
